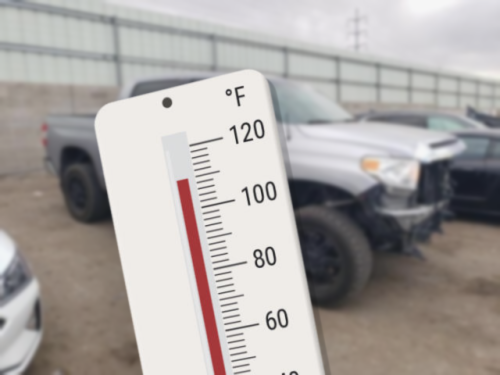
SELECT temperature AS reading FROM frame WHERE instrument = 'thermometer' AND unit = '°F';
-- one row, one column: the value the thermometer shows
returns 110 °F
